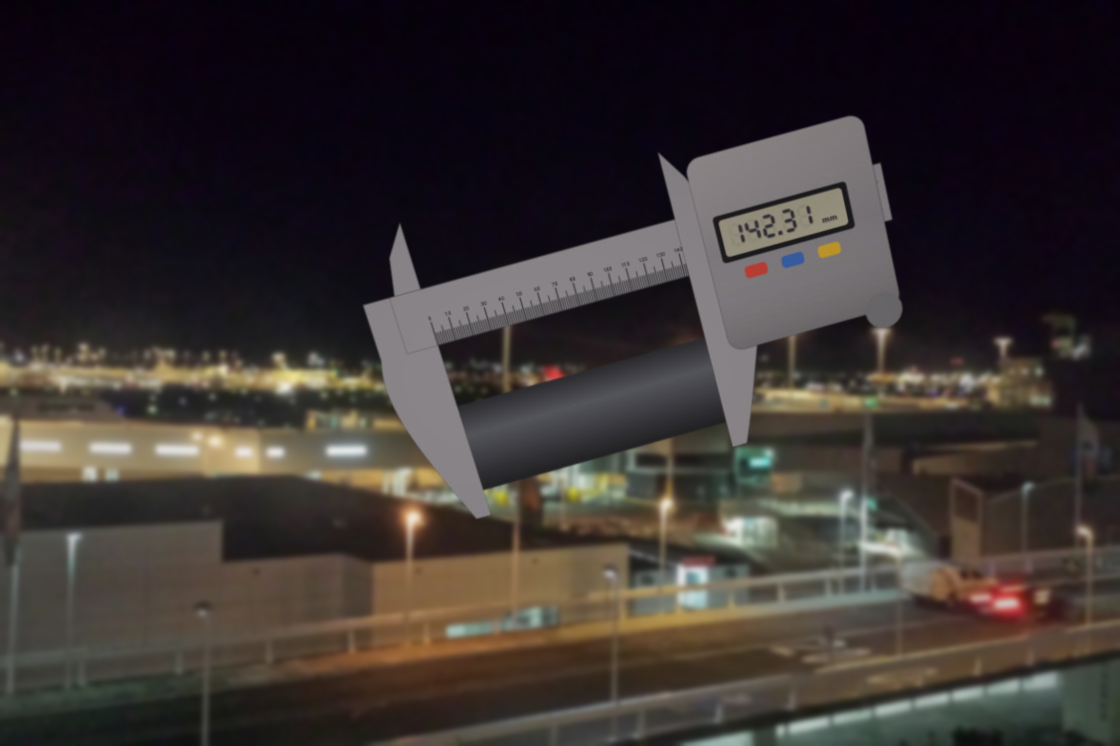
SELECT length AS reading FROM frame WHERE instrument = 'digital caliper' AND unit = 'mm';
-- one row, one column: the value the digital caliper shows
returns 142.31 mm
